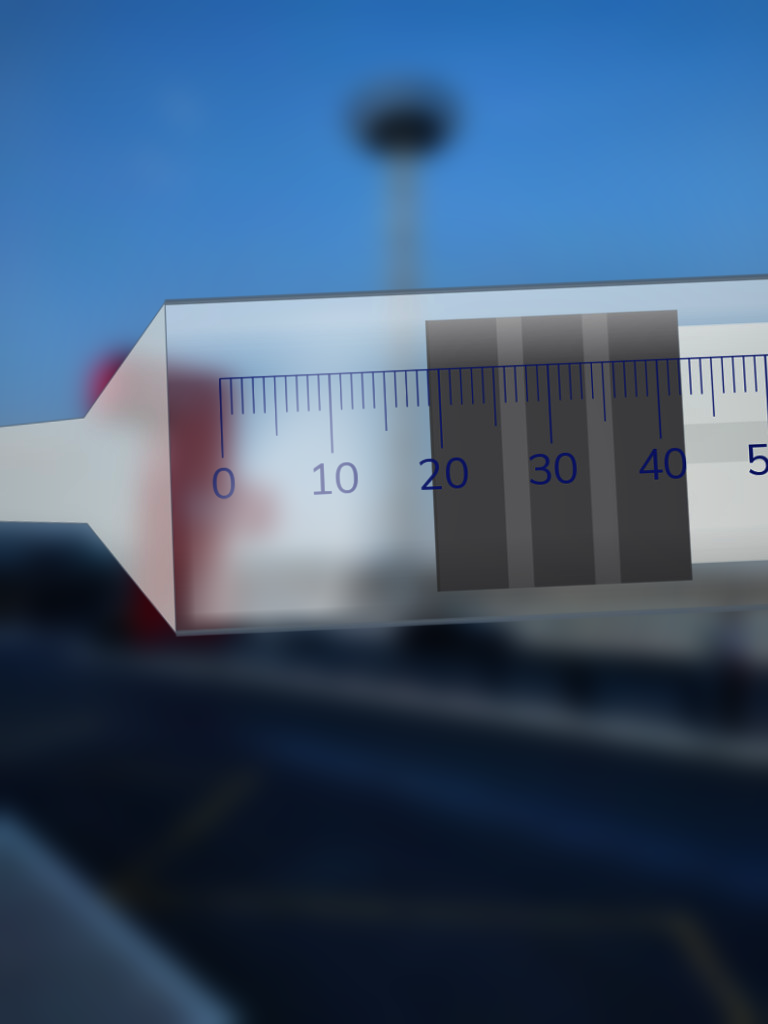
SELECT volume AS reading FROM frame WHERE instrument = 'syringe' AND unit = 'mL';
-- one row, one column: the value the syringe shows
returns 19 mL
